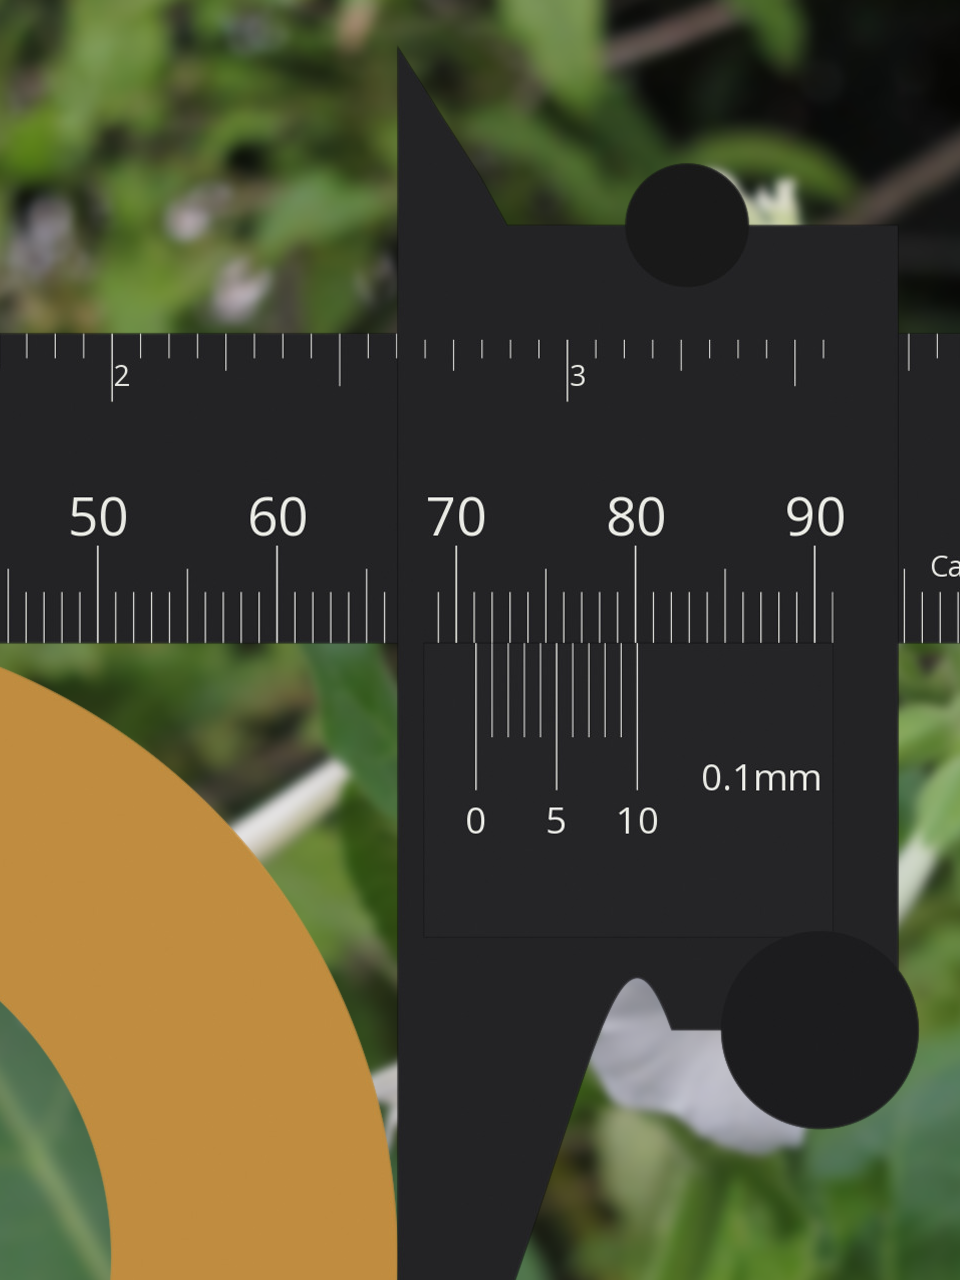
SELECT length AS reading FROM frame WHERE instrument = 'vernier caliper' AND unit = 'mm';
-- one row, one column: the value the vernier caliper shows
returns 71.1 mm
